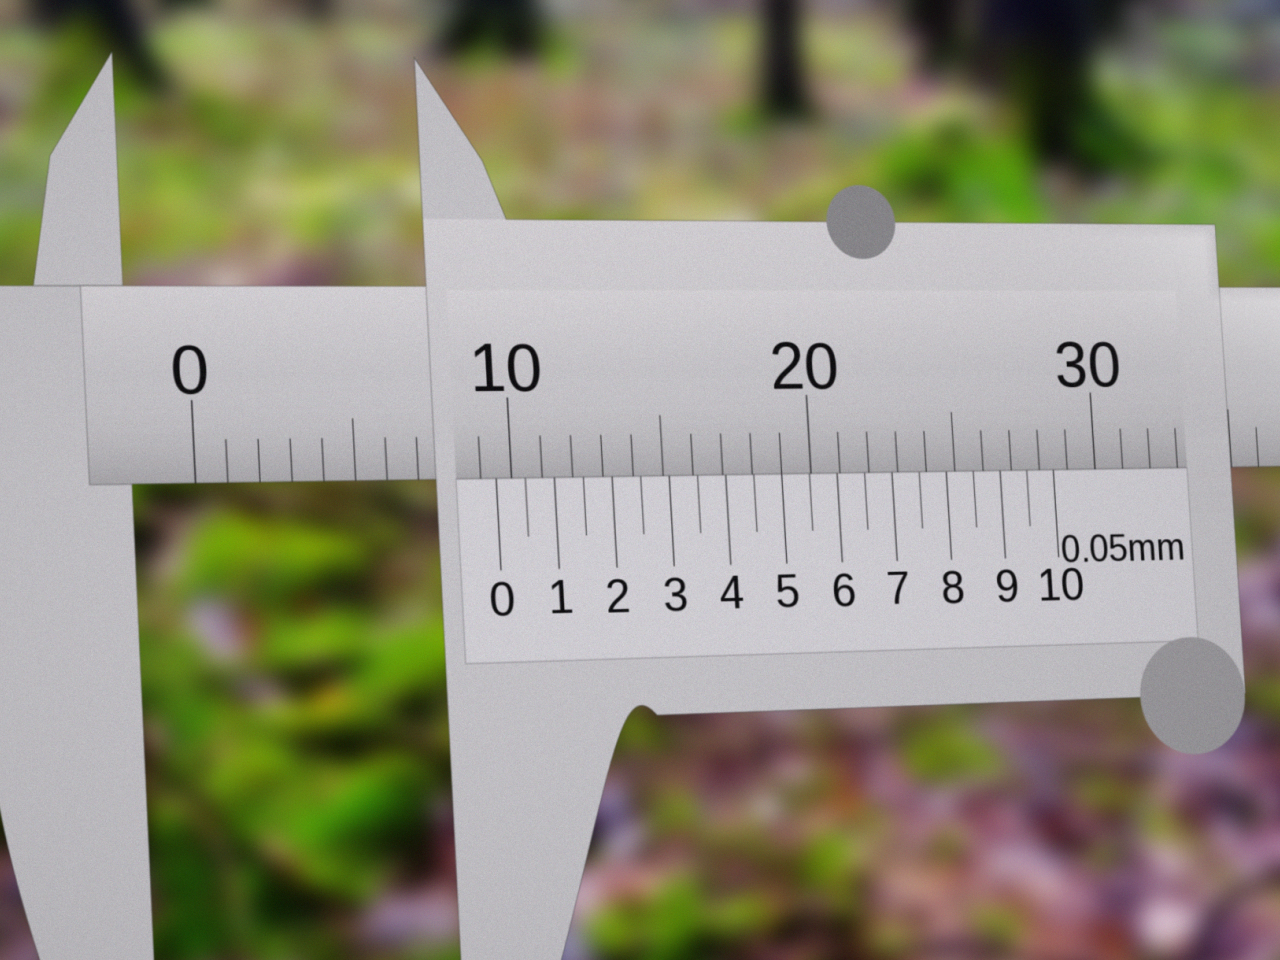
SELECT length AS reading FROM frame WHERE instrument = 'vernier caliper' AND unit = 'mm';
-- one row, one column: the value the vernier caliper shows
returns 9.50 mm
